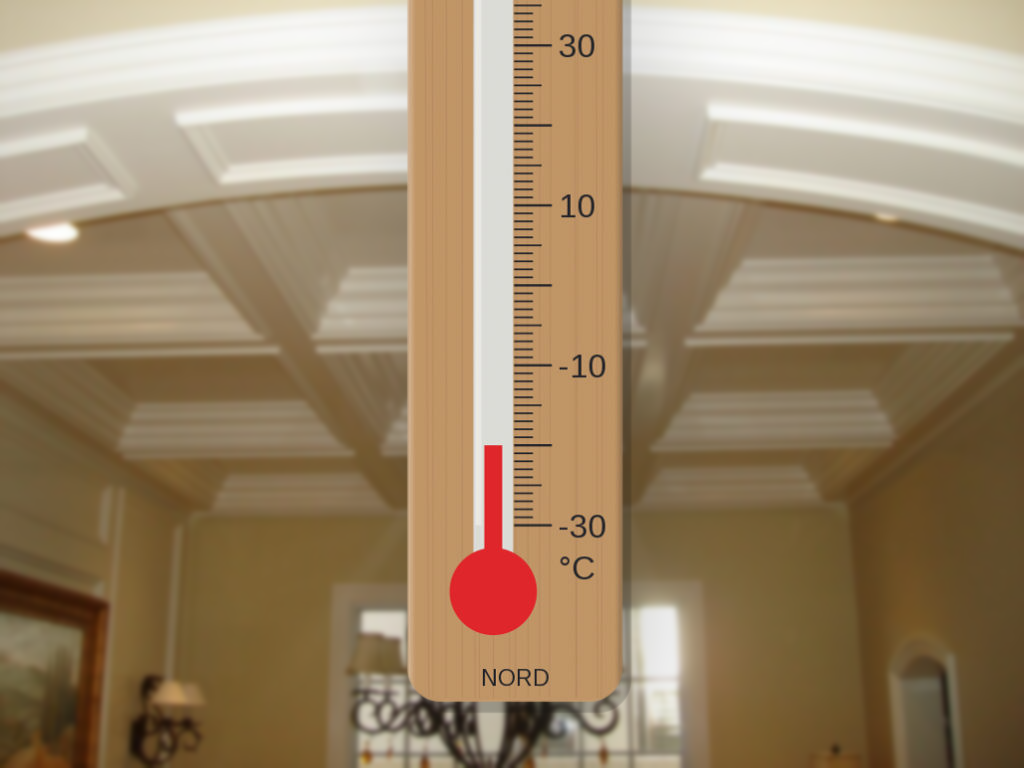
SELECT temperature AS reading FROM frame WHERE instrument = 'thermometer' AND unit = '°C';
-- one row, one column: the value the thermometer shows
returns -20 °C
